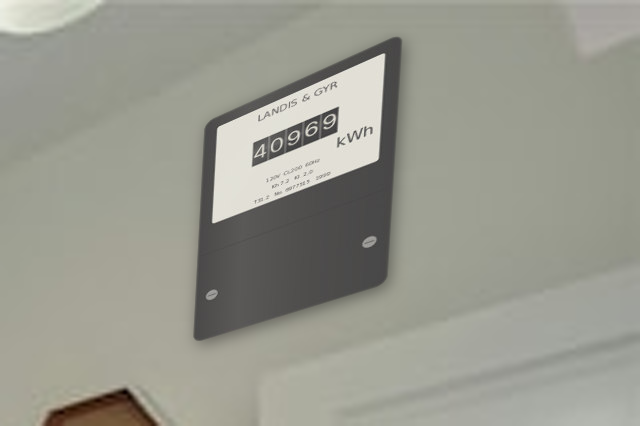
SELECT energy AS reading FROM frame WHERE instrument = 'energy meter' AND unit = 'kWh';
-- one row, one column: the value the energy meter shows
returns 40969 kWh
